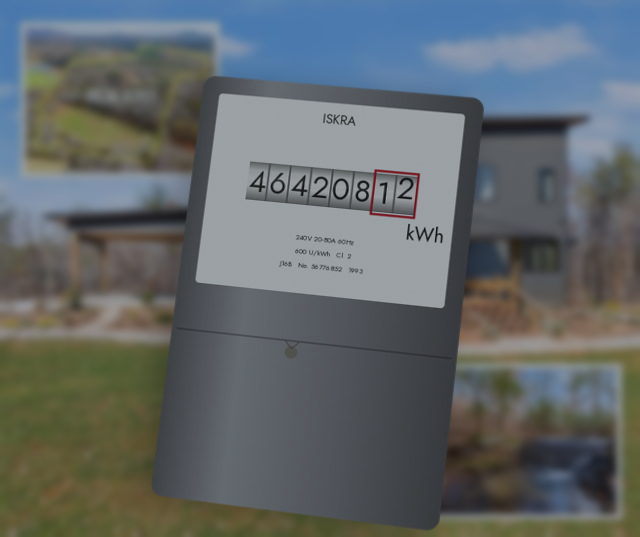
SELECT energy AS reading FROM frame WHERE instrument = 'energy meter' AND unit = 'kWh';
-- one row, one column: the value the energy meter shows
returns 464208.12 kWh
